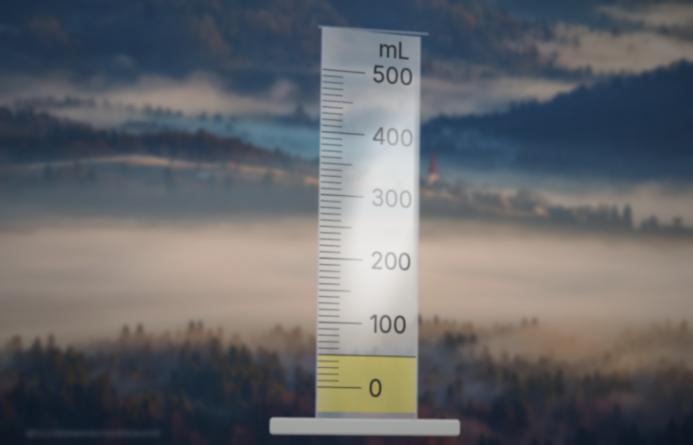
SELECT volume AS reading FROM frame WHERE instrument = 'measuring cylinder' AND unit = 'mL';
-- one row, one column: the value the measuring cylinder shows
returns 50 mL
